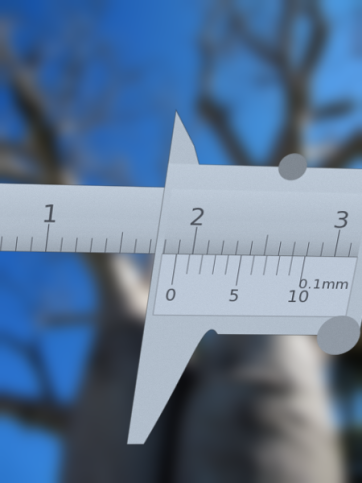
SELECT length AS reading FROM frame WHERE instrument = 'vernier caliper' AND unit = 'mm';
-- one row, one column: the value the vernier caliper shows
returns 18.9 mm
